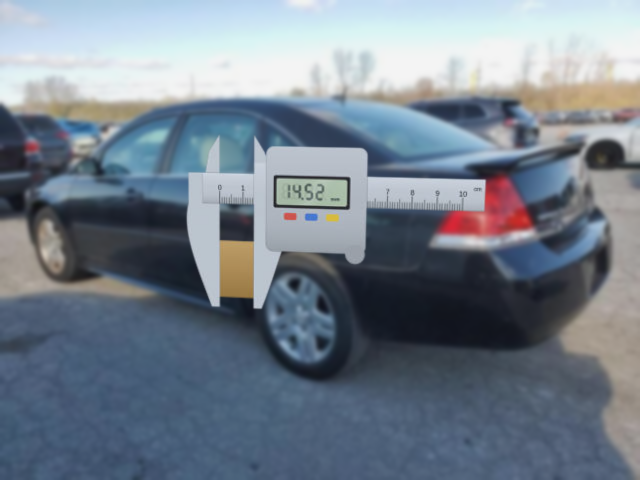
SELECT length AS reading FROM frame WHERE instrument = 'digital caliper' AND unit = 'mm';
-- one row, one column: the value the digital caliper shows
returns 14.52 mm
